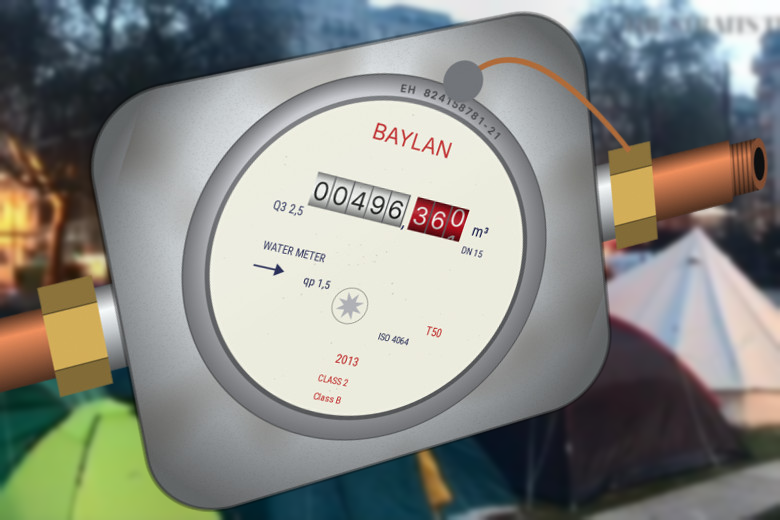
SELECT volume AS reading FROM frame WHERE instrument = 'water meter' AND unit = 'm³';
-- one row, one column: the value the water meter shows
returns 496.360 m³
